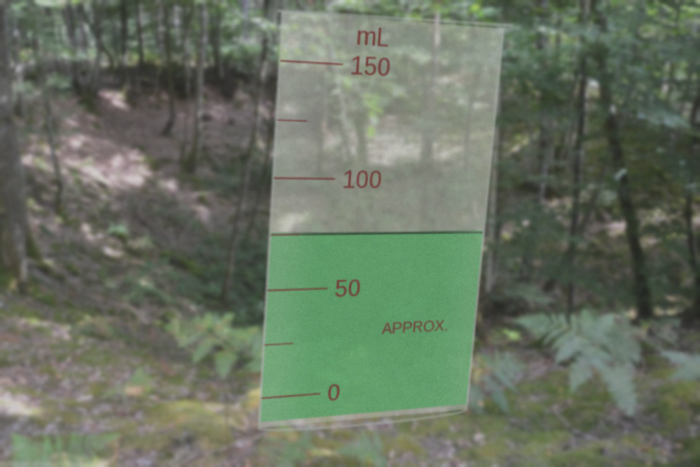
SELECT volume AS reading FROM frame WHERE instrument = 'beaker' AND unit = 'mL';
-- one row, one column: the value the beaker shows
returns 75 mL
